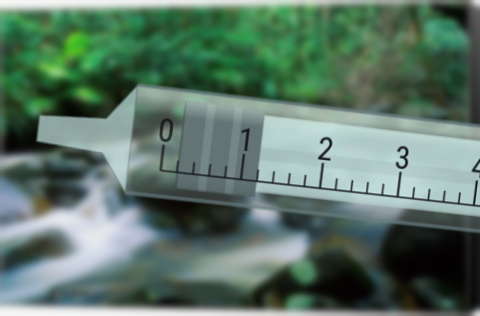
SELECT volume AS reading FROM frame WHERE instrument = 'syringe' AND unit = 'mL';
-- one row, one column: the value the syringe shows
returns 0.2 mL
